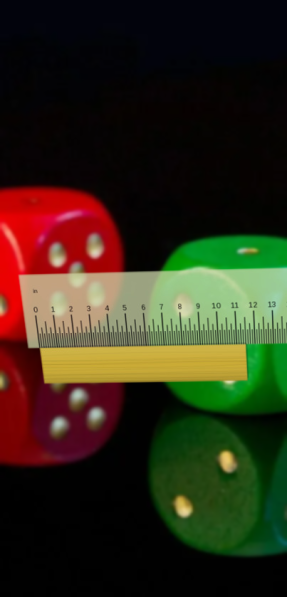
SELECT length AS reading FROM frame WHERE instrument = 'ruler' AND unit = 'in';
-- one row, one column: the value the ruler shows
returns 11.5 in
